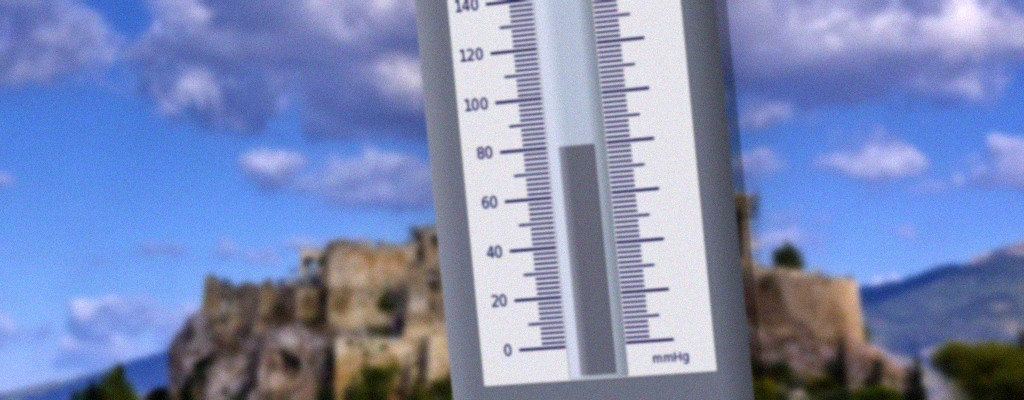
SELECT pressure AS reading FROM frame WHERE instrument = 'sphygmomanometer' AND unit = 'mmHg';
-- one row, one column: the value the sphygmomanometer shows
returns 80 mmHg
